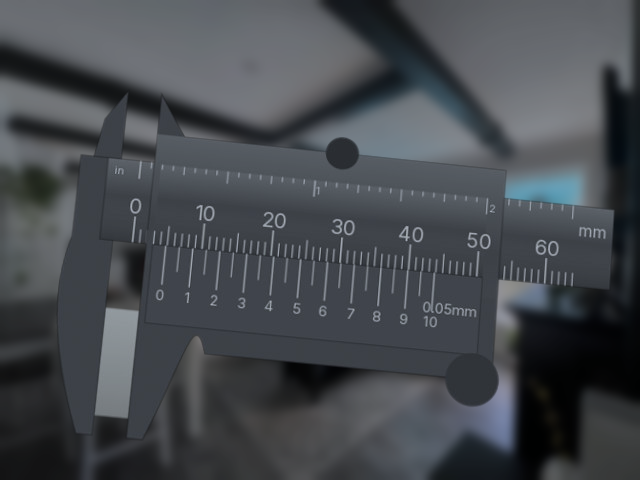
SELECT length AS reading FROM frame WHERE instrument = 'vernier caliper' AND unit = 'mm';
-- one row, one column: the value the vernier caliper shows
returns 4.8 mm
